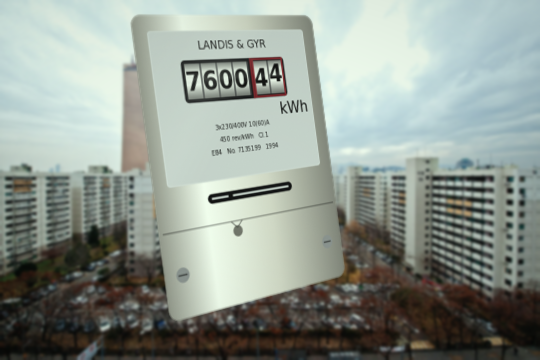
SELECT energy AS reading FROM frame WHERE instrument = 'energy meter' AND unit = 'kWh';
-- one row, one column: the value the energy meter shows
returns 7600.44 kWh
